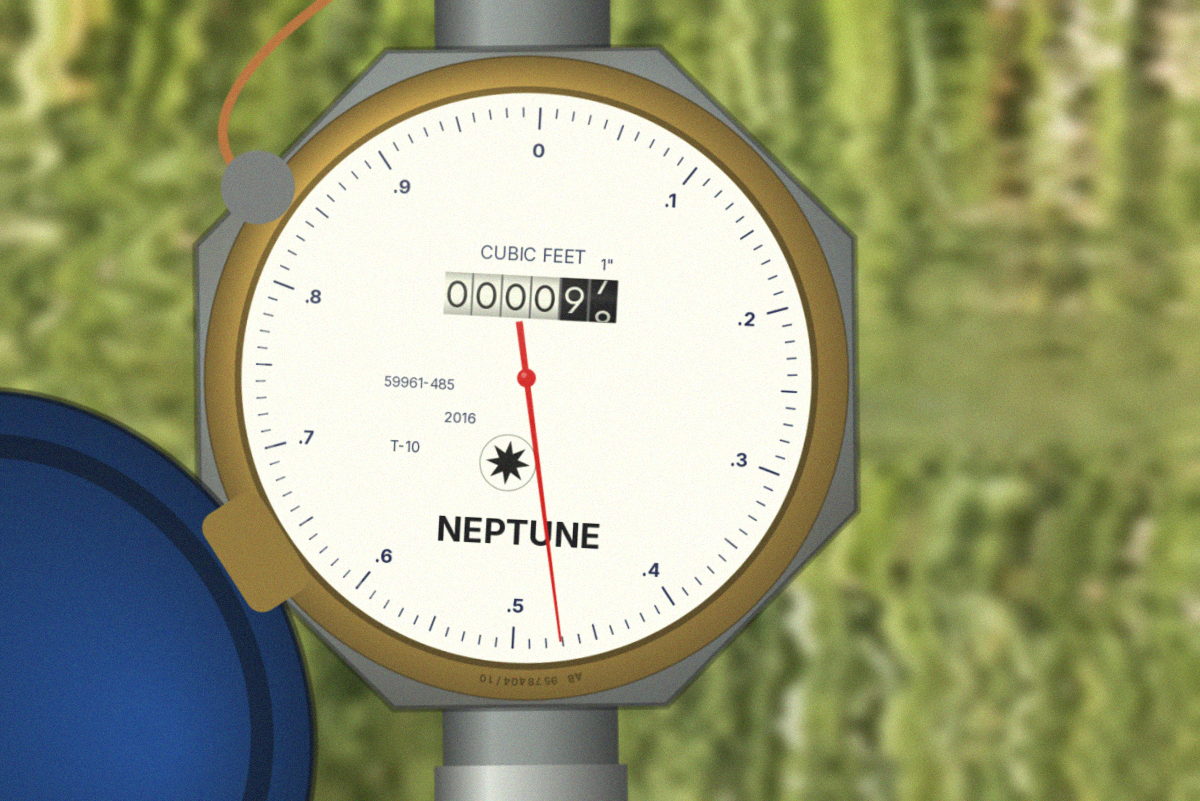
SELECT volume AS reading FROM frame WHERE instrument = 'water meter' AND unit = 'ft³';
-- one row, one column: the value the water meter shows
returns 97.47 ft³
